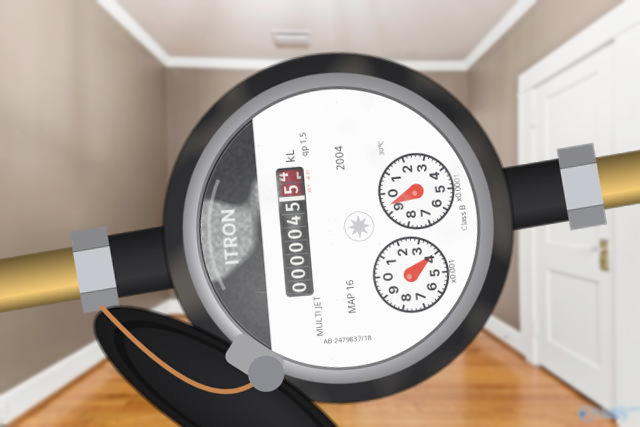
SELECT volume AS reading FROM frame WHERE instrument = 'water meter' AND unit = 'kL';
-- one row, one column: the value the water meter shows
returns 45.5439 kL
